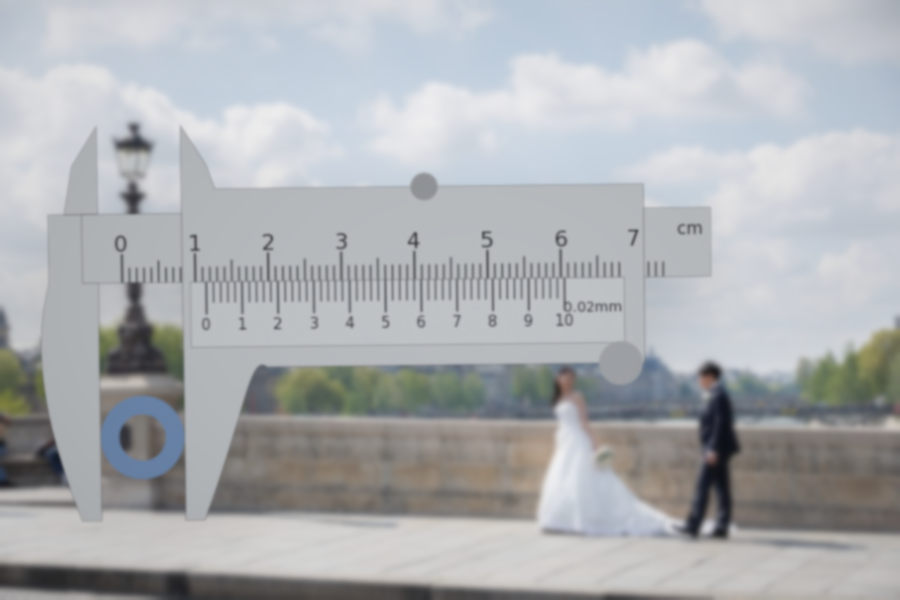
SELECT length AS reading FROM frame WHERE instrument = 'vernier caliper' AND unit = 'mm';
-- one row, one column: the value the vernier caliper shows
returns 11.5 mm
